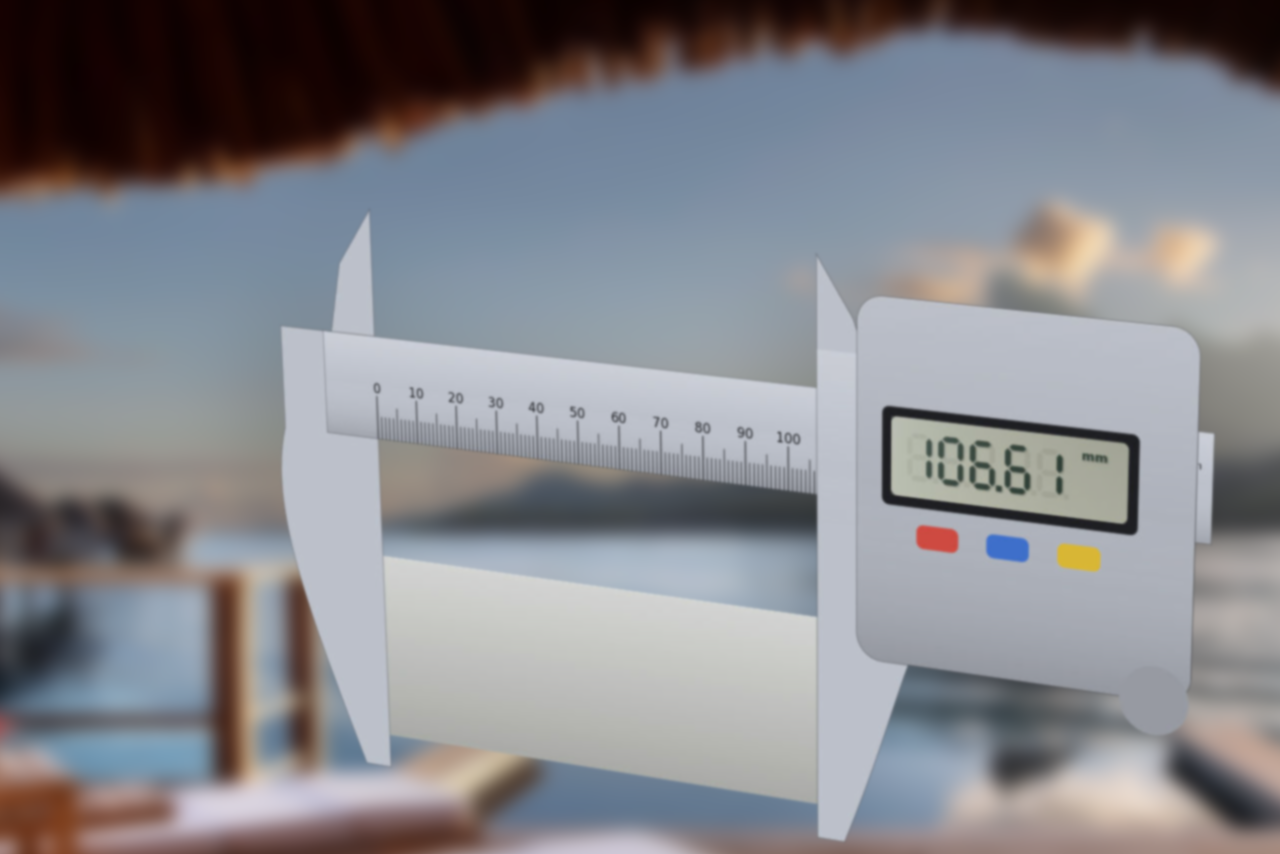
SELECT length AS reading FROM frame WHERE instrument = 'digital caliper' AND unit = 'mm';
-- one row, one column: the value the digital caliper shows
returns 106.61 mm
